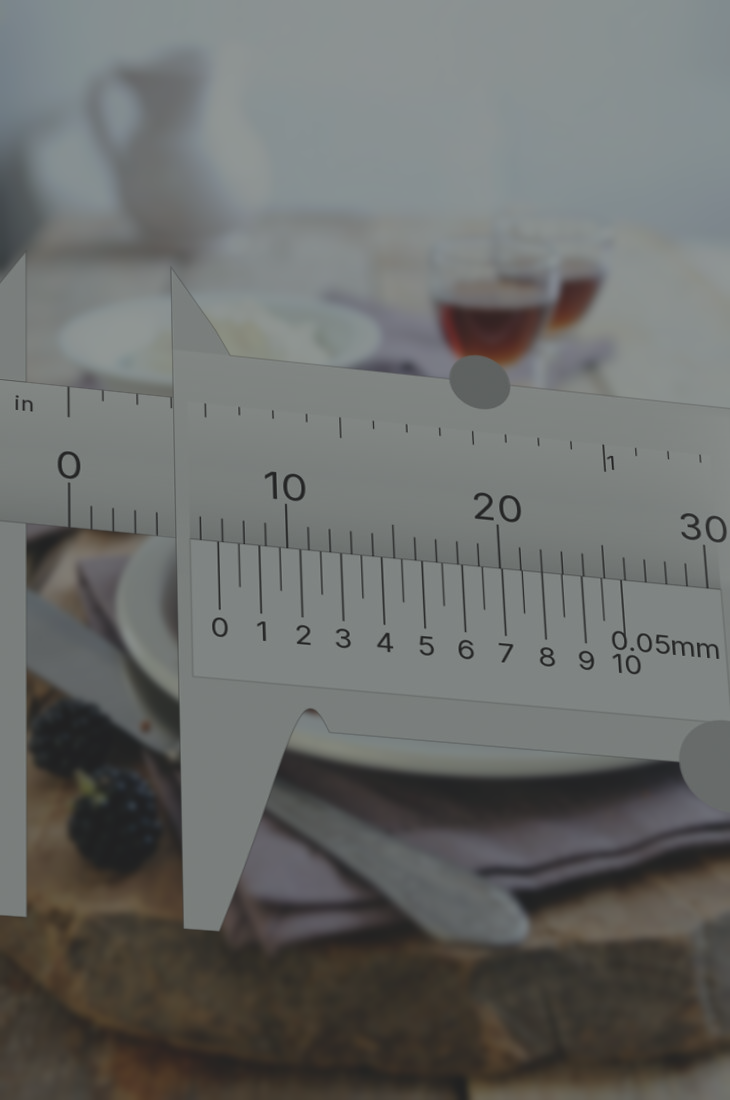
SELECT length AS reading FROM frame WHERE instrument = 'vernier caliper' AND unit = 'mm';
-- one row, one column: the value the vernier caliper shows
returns 6.8 mm
